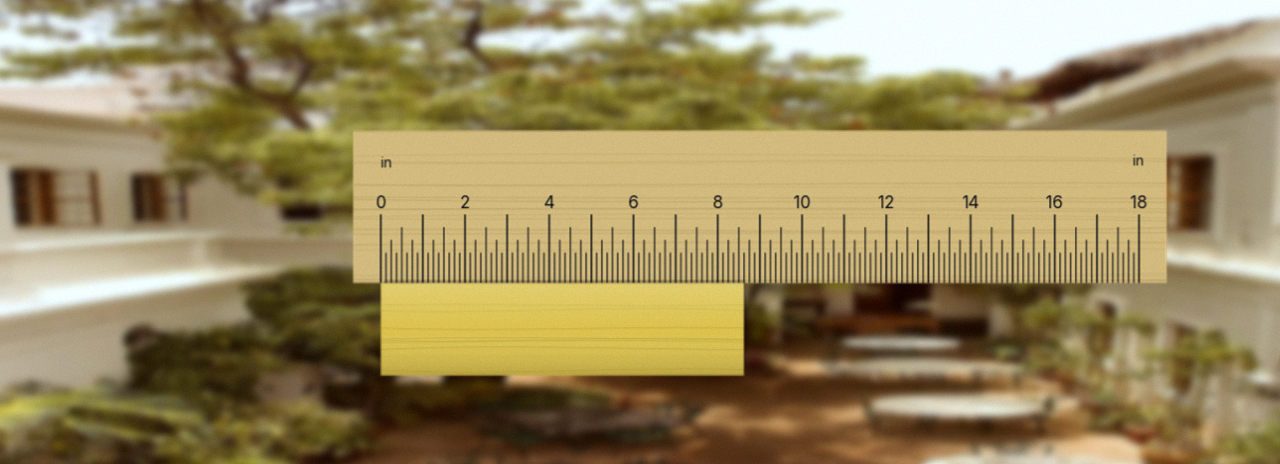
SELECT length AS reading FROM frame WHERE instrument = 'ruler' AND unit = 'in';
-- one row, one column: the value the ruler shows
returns 8.625 in
